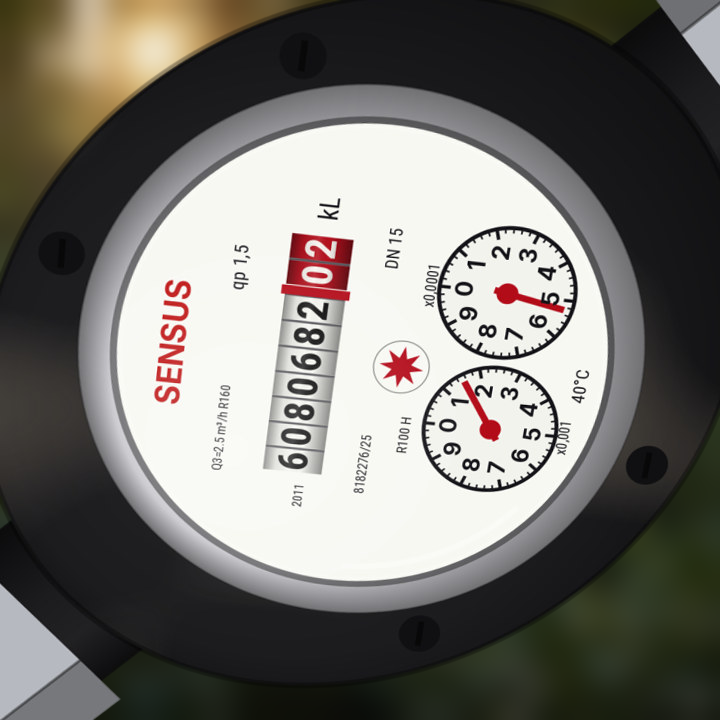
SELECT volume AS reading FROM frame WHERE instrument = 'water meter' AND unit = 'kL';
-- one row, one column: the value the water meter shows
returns 6080682.0215 kL
